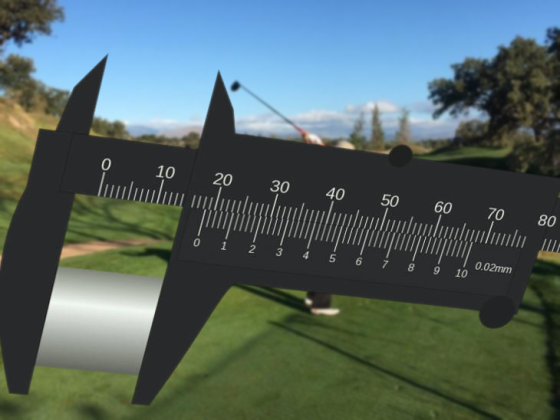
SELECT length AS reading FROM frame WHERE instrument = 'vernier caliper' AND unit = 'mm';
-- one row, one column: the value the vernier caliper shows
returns 18.4 mm
